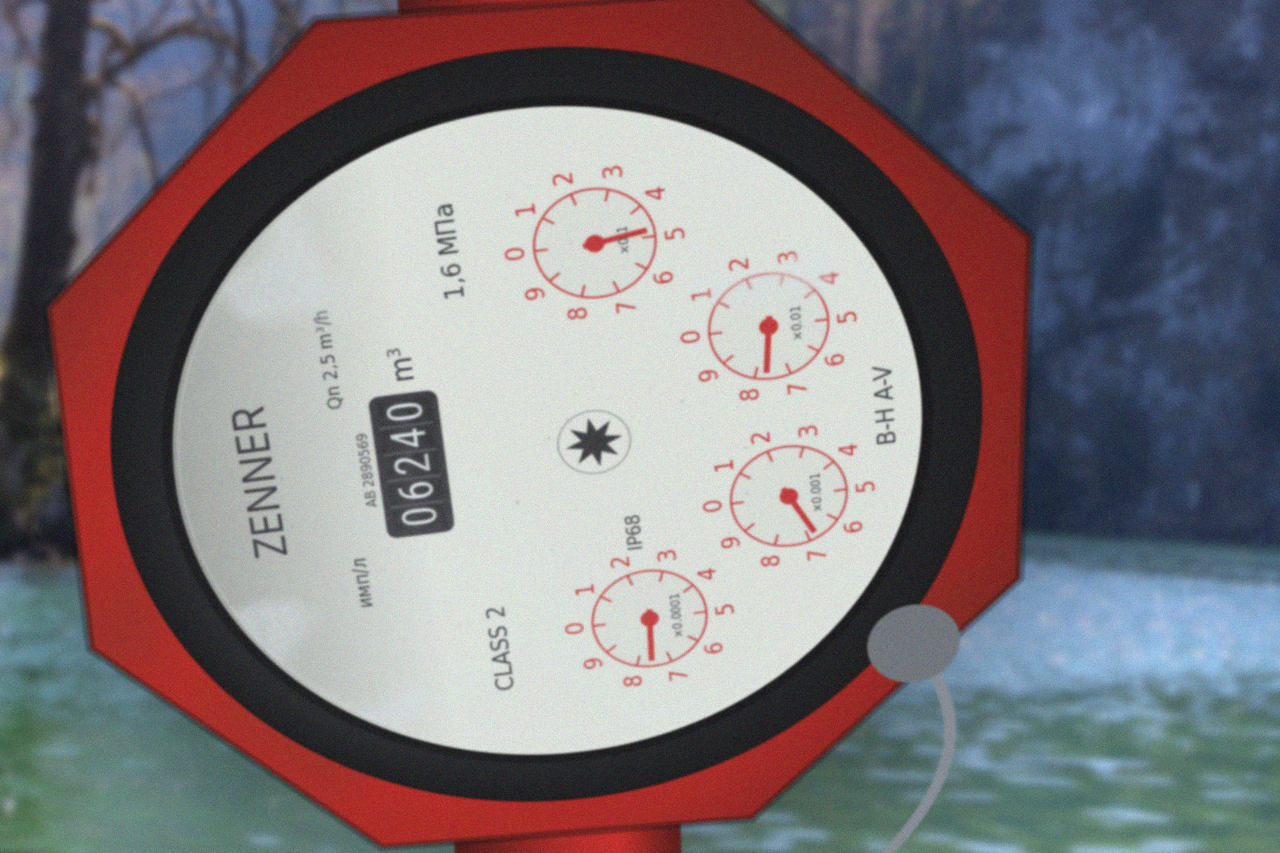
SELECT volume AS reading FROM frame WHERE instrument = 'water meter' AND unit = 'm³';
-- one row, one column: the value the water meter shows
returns 6240.4767 m³
